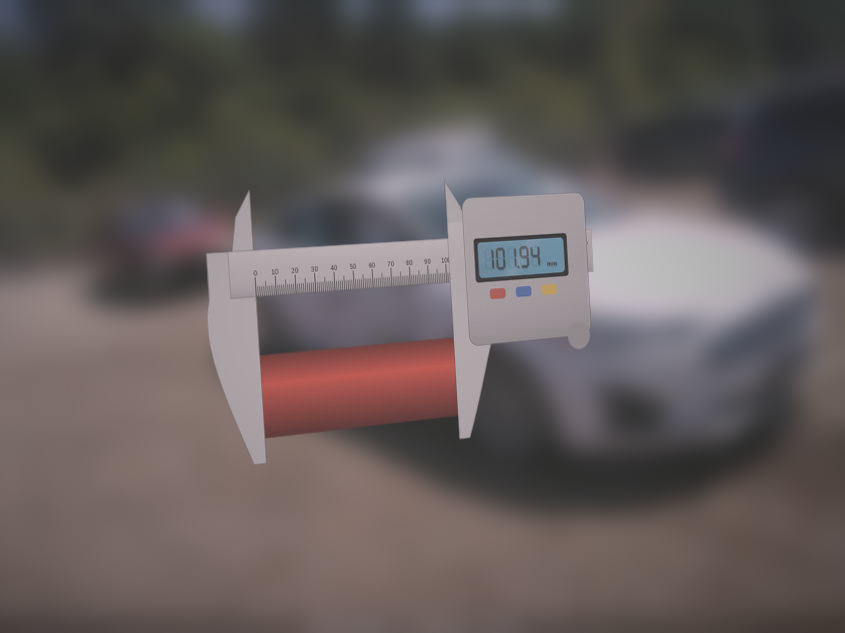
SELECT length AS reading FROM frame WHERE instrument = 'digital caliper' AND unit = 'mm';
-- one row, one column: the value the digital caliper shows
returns 101.94 mm
